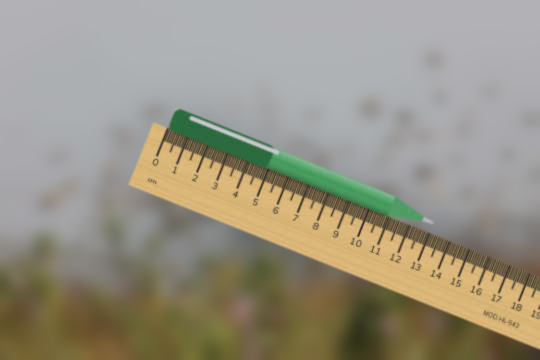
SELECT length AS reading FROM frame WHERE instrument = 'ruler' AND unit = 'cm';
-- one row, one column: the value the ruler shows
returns 13 cm
